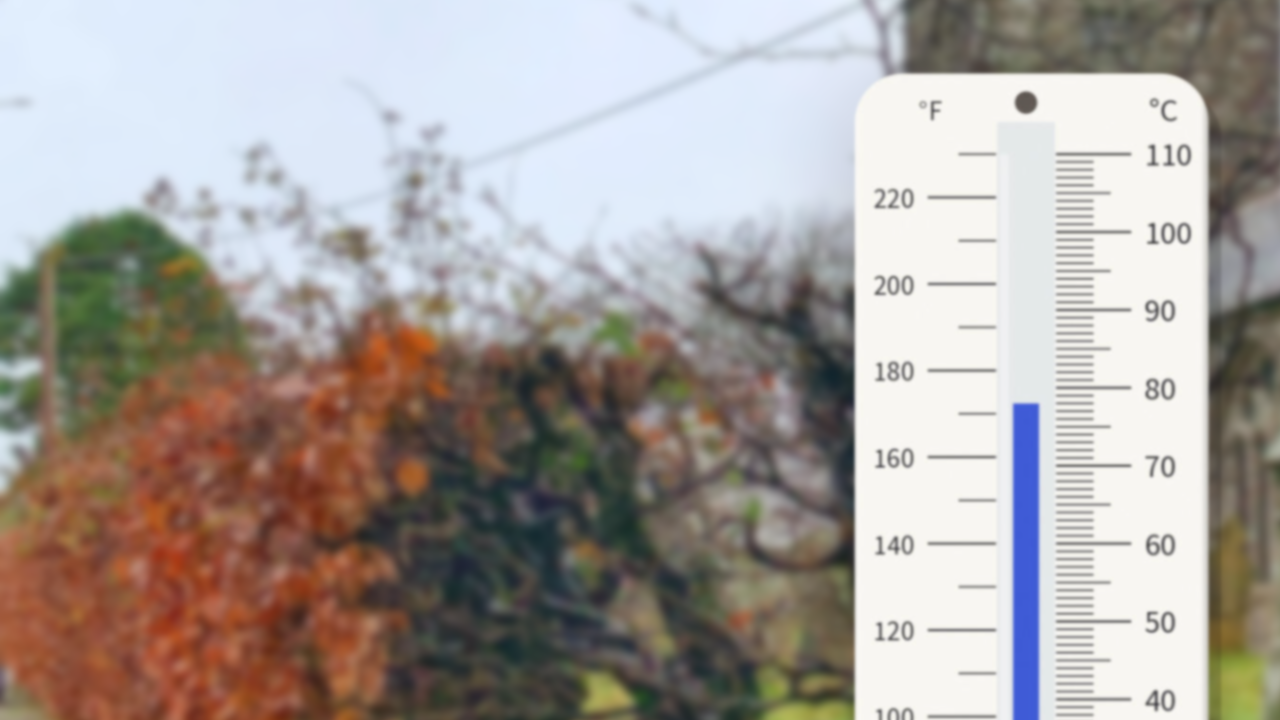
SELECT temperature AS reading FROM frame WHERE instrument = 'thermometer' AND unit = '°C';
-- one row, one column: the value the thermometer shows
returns 78 °C
